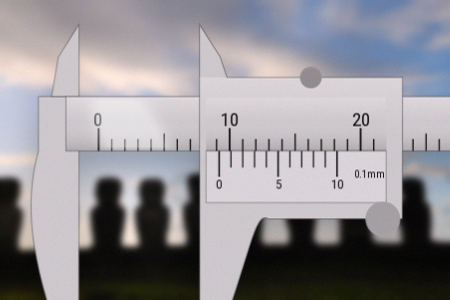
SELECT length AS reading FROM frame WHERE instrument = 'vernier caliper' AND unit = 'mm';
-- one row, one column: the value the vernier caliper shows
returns 9.2 mm
